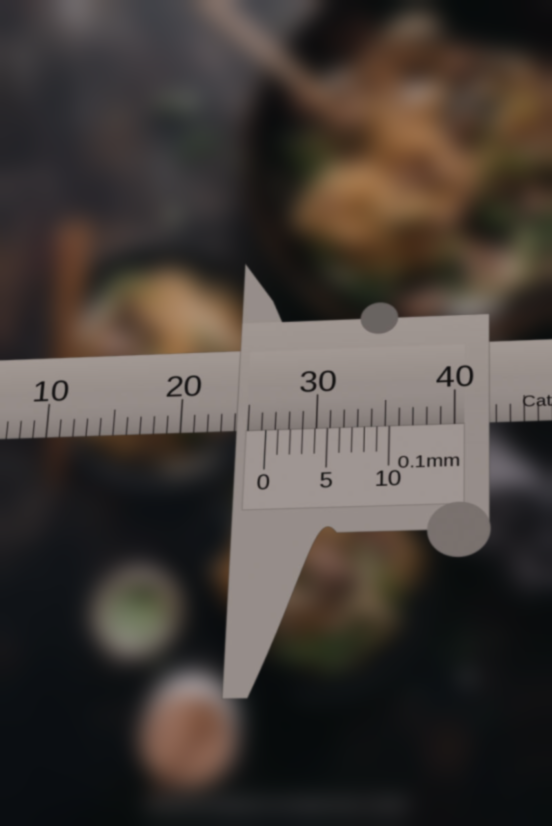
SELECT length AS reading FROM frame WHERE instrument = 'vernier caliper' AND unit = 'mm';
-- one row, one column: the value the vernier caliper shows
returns 26.3 mm
